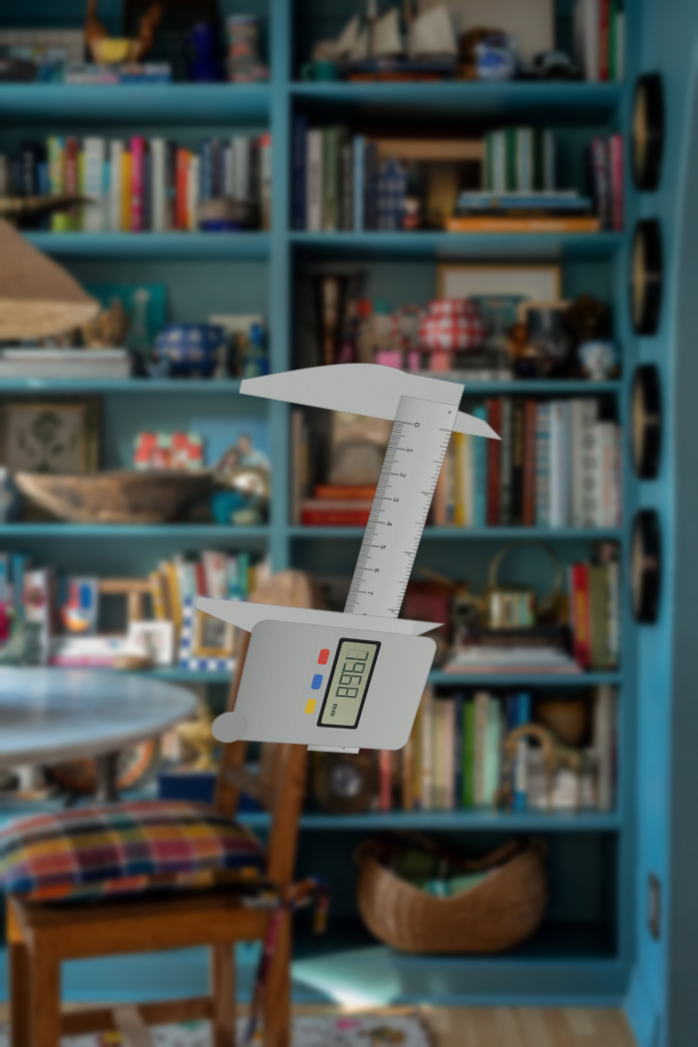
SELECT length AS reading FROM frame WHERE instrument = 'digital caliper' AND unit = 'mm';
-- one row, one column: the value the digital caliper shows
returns 79.68 mm
